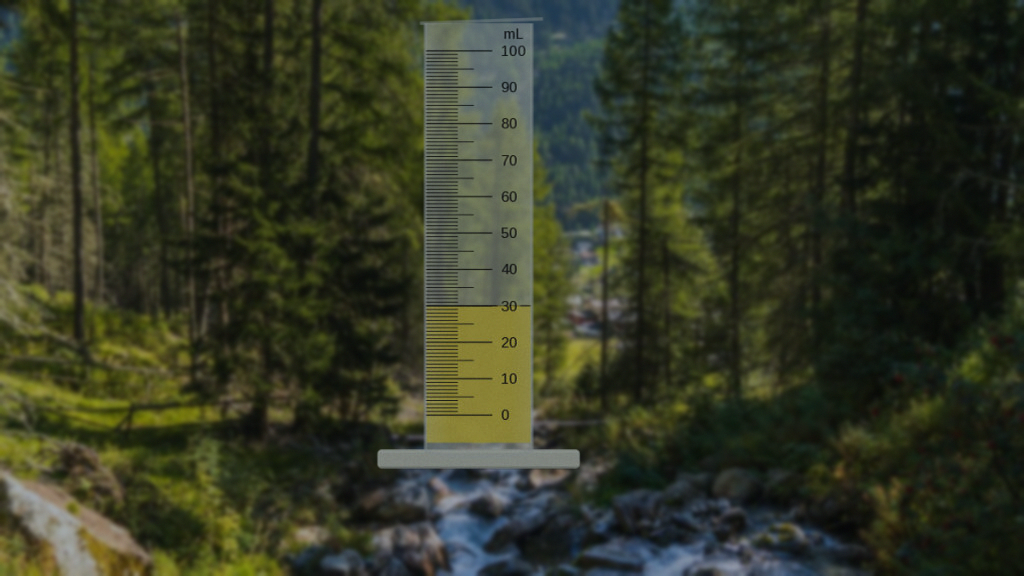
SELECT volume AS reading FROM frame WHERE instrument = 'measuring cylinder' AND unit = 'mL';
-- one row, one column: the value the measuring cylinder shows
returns 30 mL
